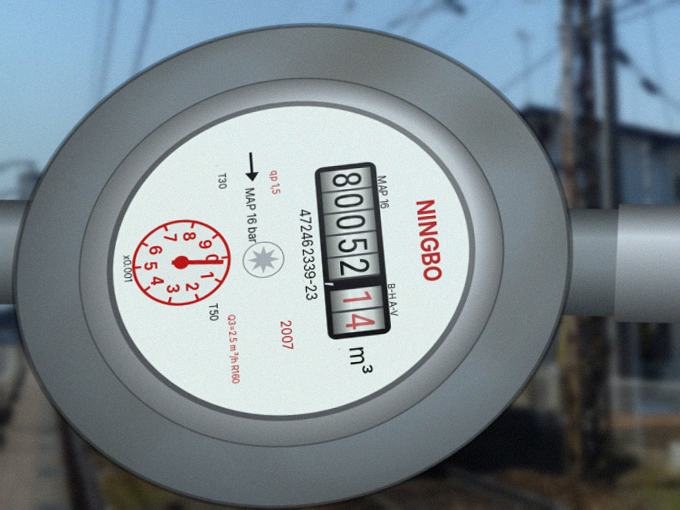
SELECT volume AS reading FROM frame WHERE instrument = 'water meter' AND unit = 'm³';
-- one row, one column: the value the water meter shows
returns 80052.140 m³
